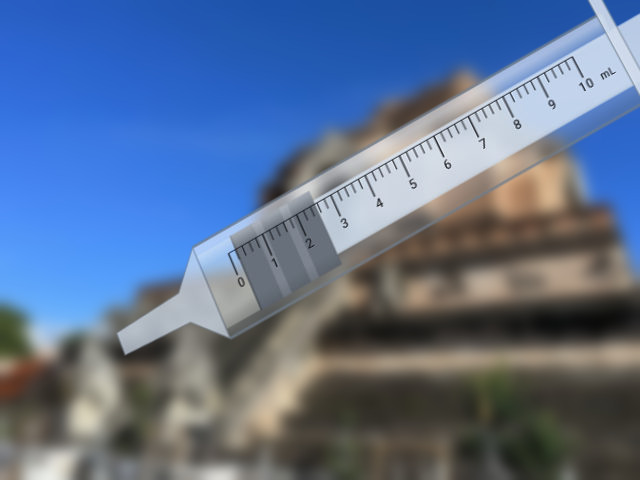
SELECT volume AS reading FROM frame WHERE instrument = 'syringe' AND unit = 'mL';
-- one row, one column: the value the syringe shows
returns 0.2 mL
